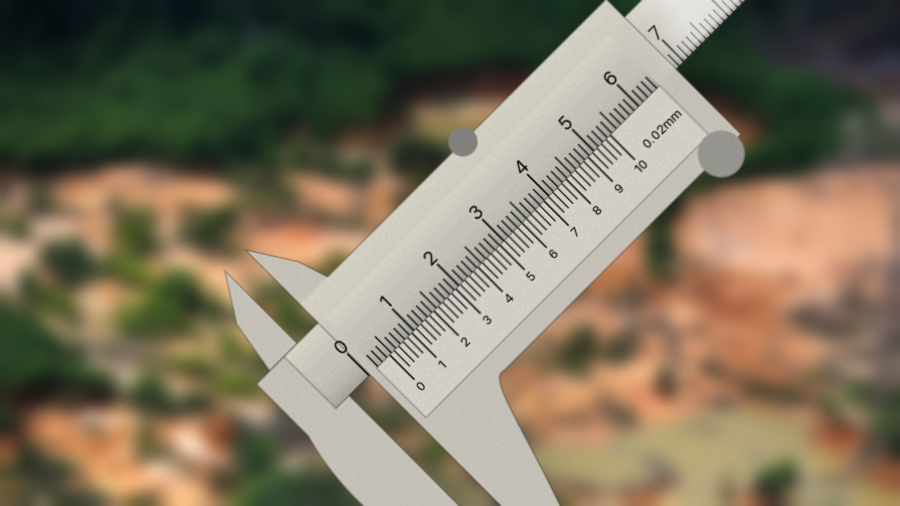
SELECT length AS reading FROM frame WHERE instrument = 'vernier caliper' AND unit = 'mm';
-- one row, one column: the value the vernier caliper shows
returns 4.6 mm
